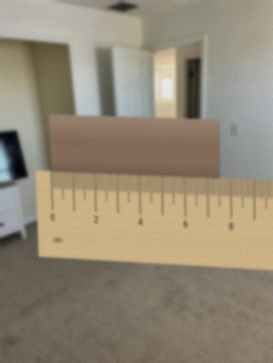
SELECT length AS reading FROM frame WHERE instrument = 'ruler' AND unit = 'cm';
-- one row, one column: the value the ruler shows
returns 7.5 cm
